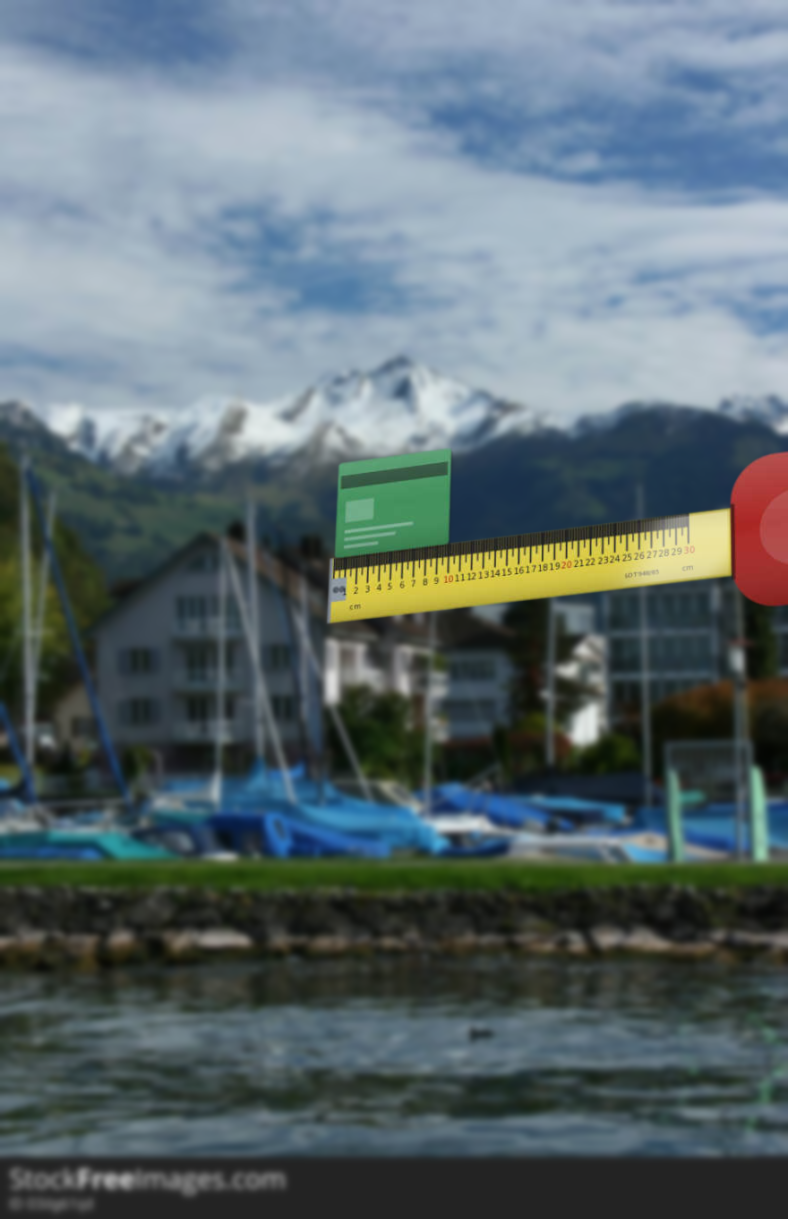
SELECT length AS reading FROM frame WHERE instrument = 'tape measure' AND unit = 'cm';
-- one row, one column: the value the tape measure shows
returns 10 cm
